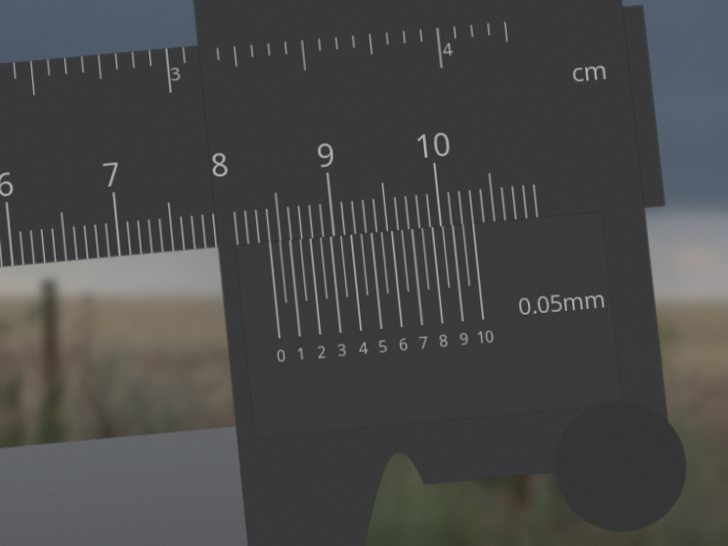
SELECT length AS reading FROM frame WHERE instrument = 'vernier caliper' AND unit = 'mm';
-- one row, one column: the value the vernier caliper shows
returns 84.0 mm
